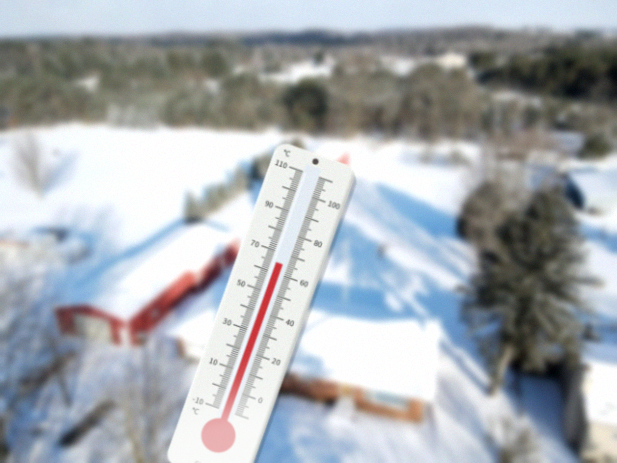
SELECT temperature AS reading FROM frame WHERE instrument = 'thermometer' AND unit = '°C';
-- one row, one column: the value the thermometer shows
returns 65 °C
